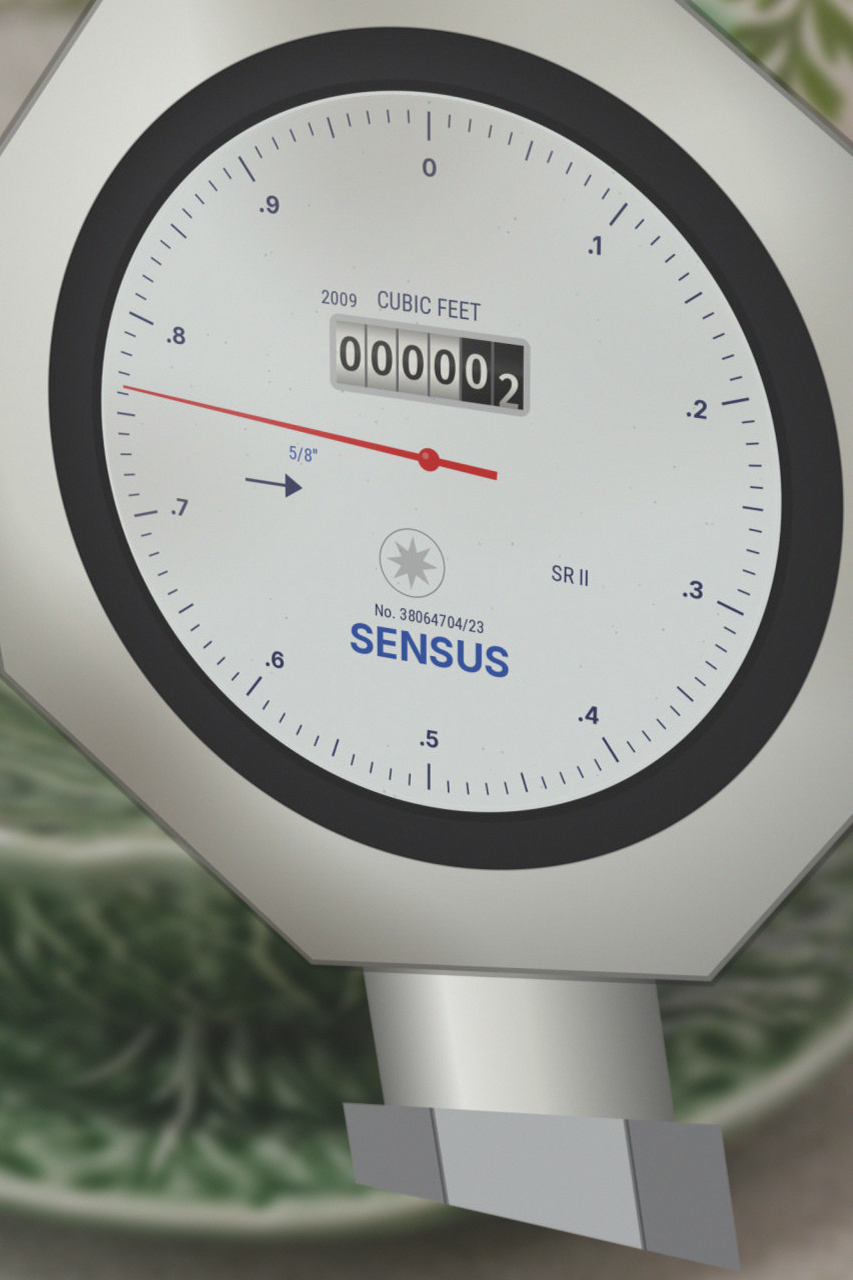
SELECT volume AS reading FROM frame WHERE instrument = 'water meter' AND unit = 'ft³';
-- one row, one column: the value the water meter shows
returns 1.76 ft³
